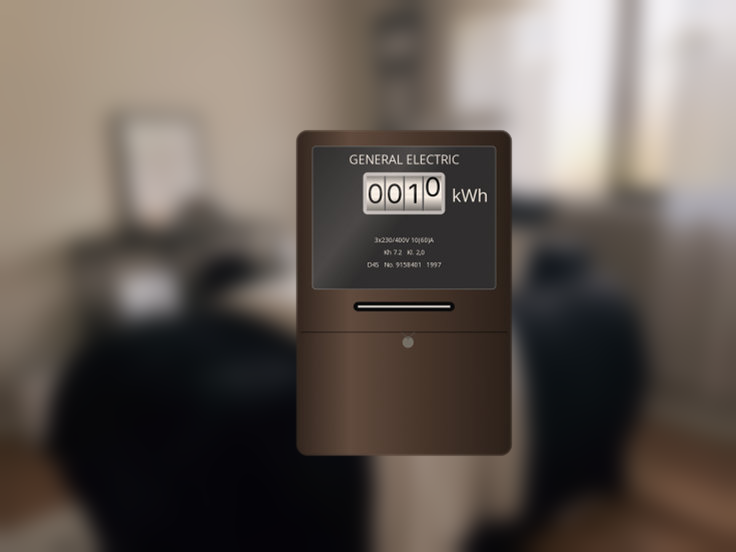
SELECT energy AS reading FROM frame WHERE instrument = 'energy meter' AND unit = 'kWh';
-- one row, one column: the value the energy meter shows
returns 10 kWh
